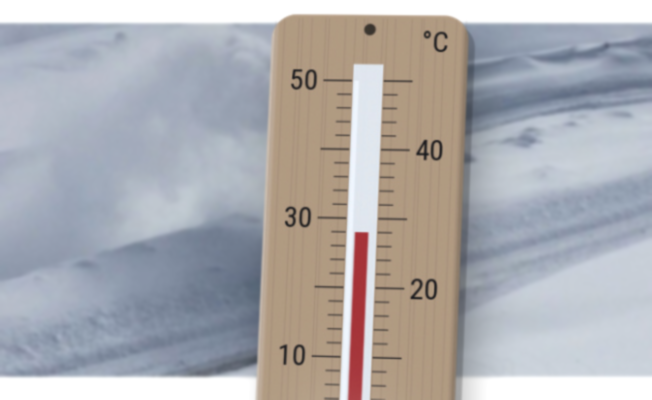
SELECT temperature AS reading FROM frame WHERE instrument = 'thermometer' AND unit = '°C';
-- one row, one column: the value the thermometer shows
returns 28 °C
